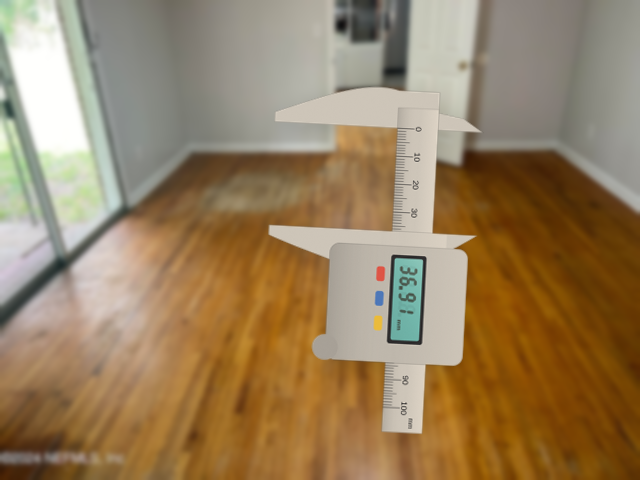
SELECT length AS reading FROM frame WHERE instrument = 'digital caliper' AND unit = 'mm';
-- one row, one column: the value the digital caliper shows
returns 36.91 mm
